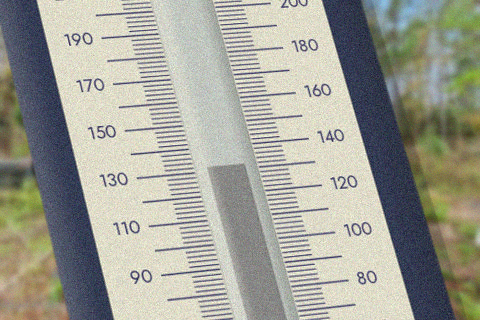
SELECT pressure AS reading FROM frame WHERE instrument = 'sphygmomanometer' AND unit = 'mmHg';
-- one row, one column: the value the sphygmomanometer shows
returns 132 mmHg
